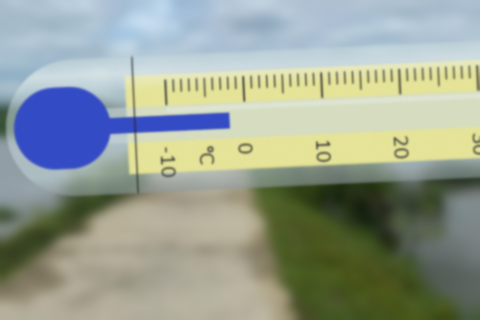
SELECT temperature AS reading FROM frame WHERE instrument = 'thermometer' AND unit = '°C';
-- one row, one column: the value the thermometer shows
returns -2 °C
